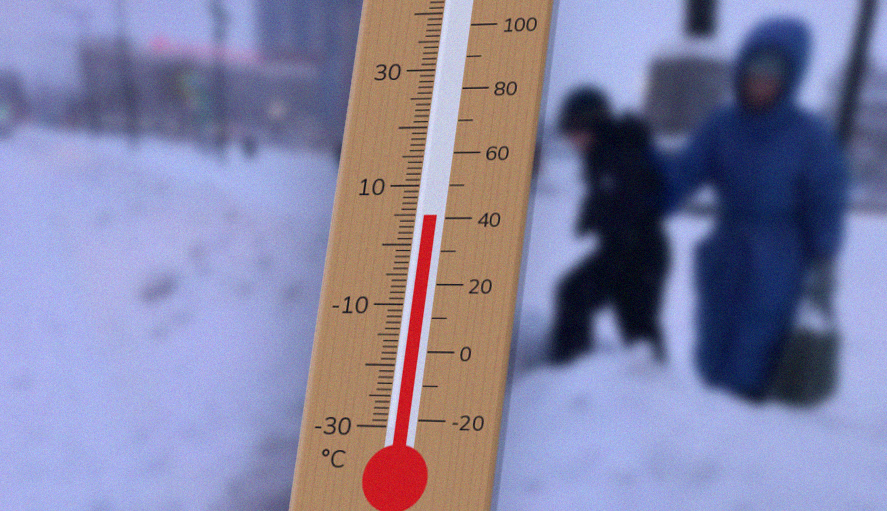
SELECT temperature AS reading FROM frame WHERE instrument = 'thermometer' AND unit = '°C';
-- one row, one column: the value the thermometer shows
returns 5 °C
